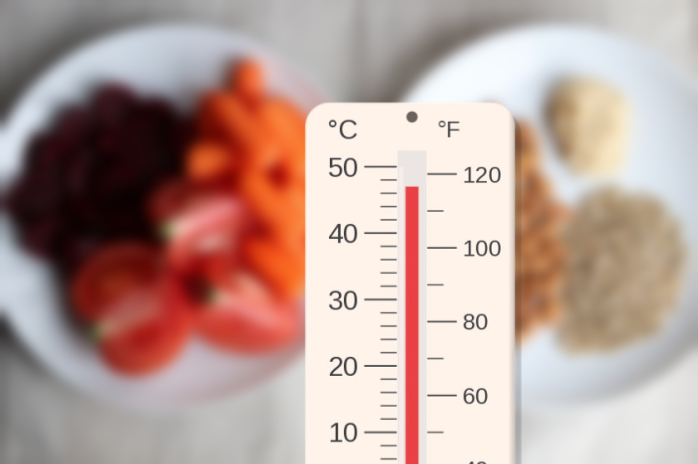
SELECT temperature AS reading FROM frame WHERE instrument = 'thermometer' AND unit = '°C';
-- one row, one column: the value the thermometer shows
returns 47 °C
